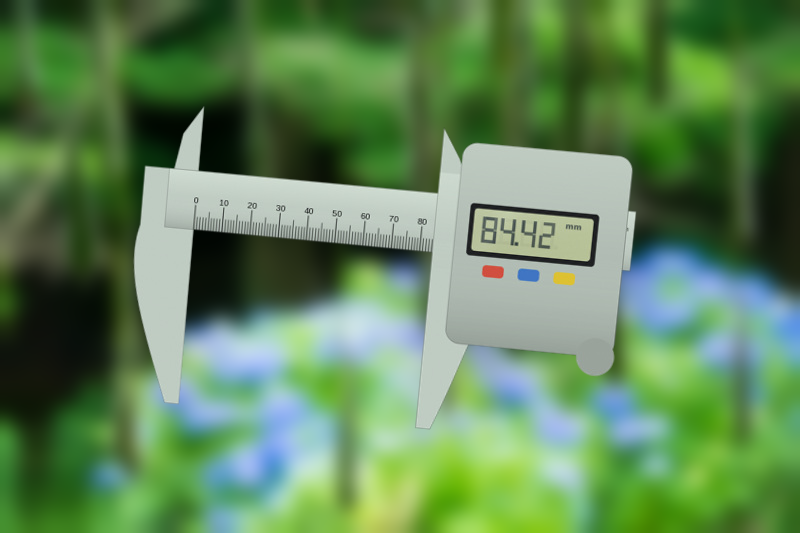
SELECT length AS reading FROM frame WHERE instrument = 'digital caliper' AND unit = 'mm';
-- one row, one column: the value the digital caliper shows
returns 84.42 mm
